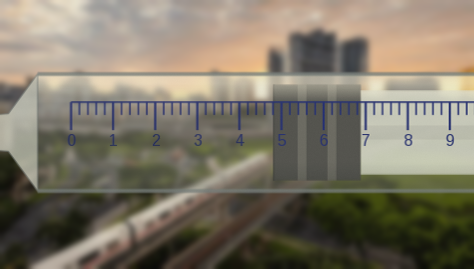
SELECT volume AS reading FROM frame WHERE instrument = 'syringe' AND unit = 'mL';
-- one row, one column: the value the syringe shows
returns 4.8 mL
